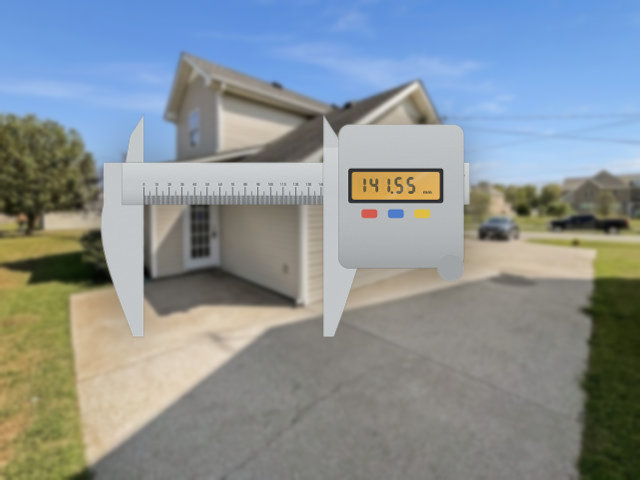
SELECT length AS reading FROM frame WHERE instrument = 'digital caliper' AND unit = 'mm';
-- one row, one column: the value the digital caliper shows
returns 141.55 mm
